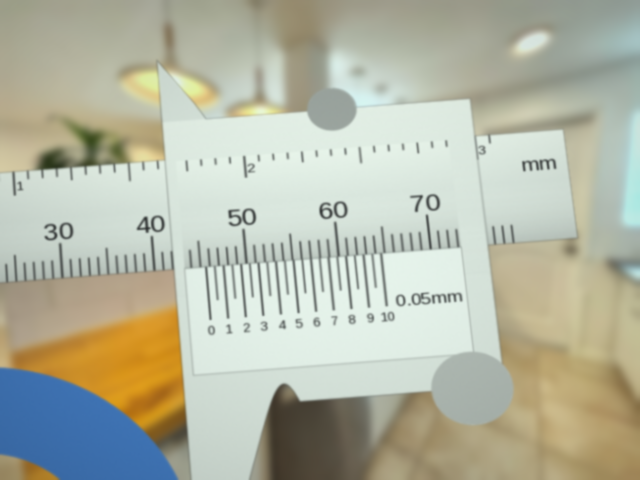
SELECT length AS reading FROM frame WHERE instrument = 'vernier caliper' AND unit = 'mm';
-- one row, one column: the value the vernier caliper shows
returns 45.6 mm
